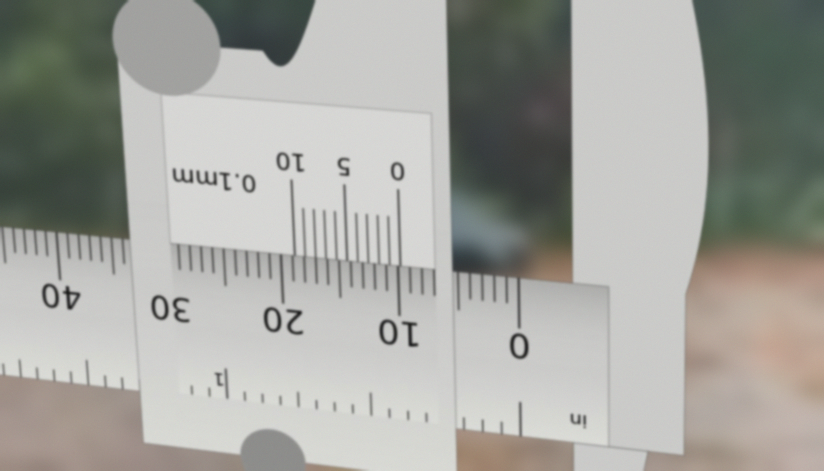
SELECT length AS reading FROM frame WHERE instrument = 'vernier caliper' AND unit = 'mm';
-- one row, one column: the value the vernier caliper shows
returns 9.8 mm
